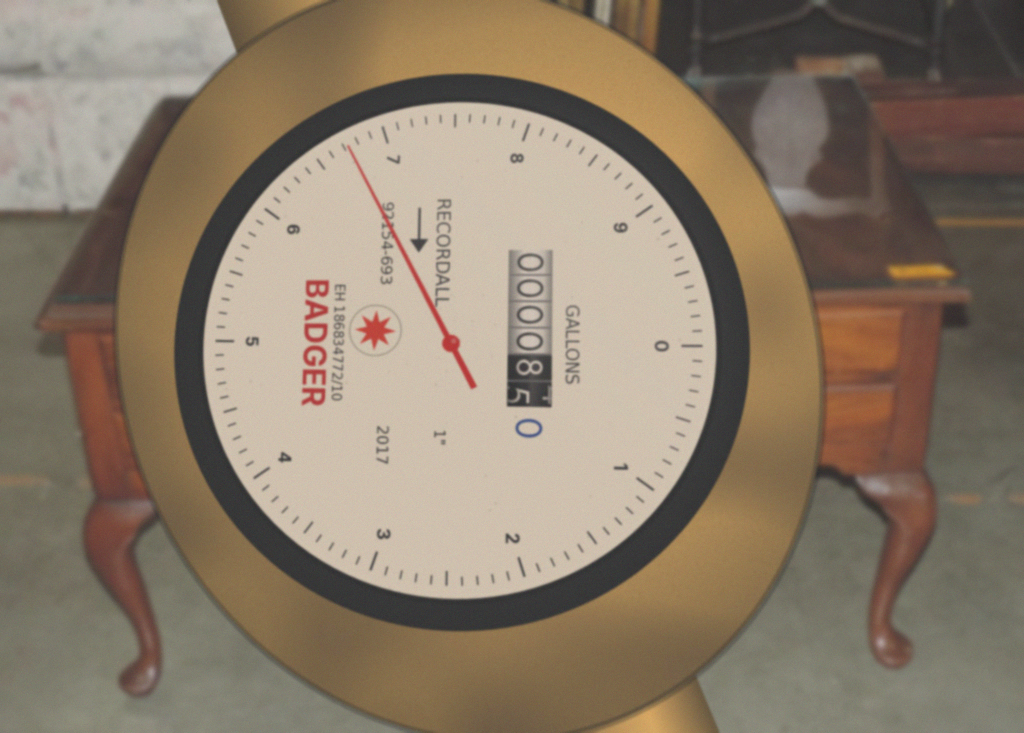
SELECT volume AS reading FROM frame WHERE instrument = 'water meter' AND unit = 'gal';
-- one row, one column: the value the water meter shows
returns 846.7 gal
